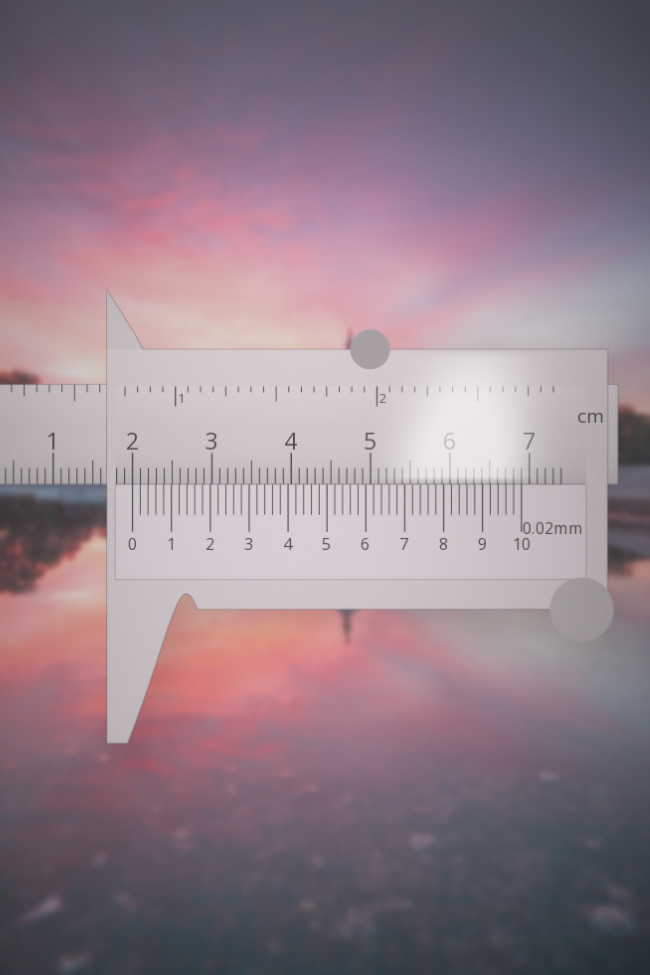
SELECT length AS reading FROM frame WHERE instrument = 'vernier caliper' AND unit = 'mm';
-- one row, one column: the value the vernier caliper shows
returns 20.0 mm
